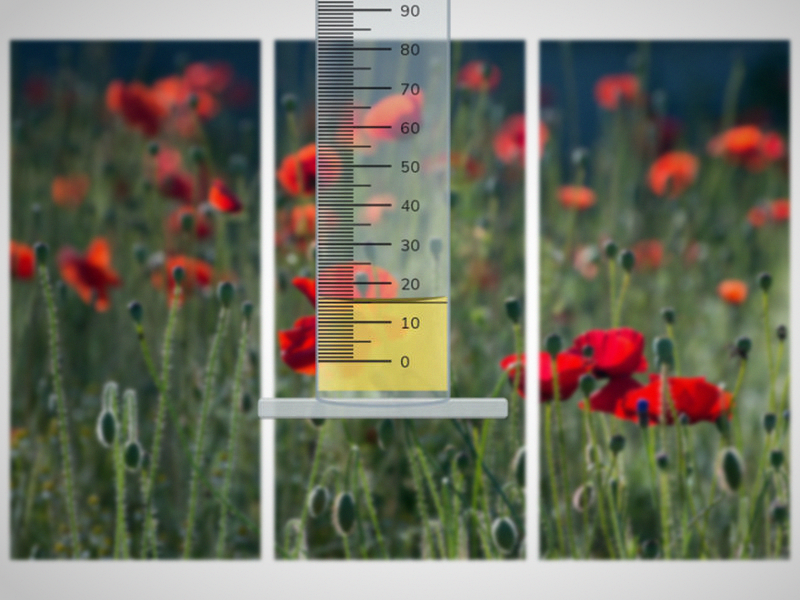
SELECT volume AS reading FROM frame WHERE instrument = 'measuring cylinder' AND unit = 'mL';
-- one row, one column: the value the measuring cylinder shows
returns 15 mL
